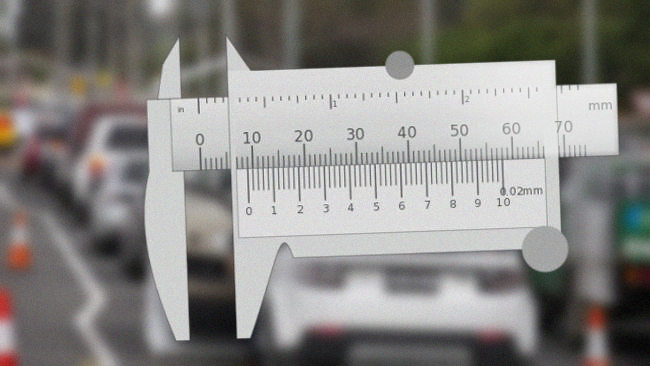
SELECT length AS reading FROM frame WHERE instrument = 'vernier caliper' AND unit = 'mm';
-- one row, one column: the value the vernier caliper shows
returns 9.0 mm
